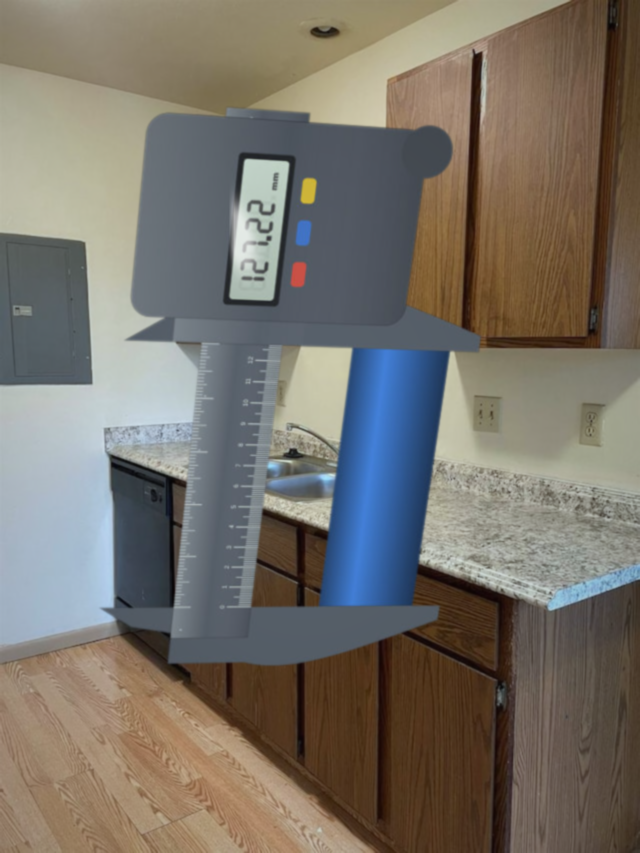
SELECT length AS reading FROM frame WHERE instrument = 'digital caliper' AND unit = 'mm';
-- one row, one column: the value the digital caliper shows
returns 127.22 mm
